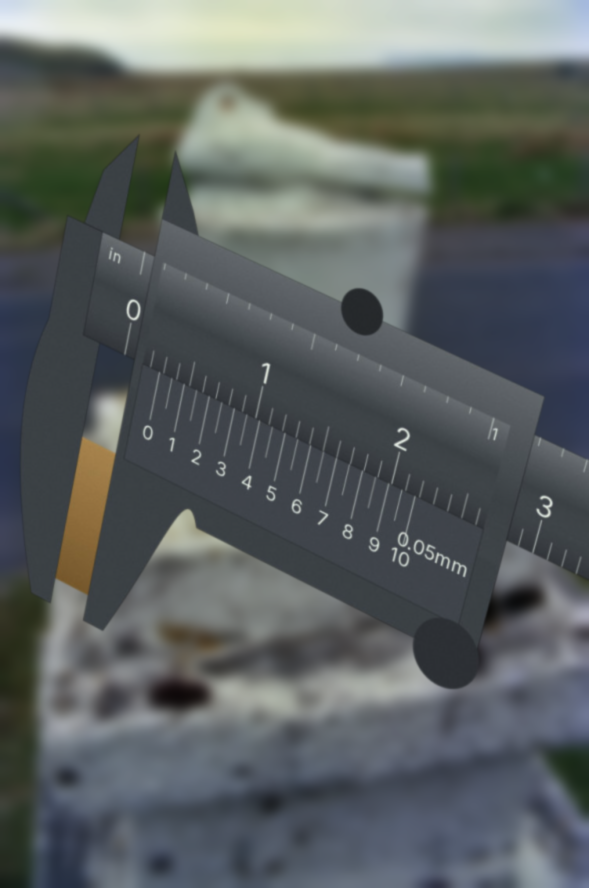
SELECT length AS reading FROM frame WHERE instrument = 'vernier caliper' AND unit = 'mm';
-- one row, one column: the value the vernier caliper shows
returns 2.7 mm
